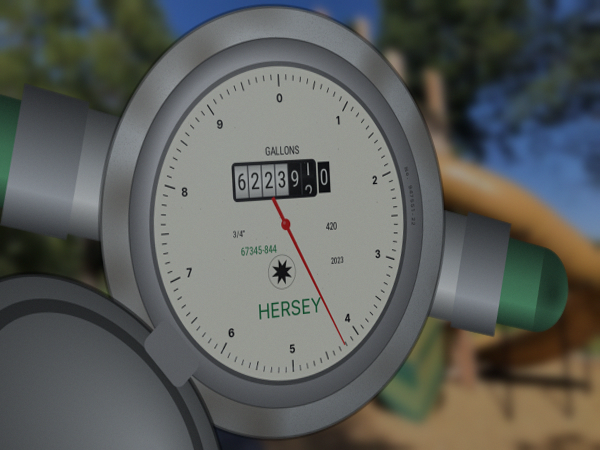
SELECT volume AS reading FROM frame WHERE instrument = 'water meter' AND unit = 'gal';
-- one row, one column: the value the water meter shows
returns 6223914.2 gal
